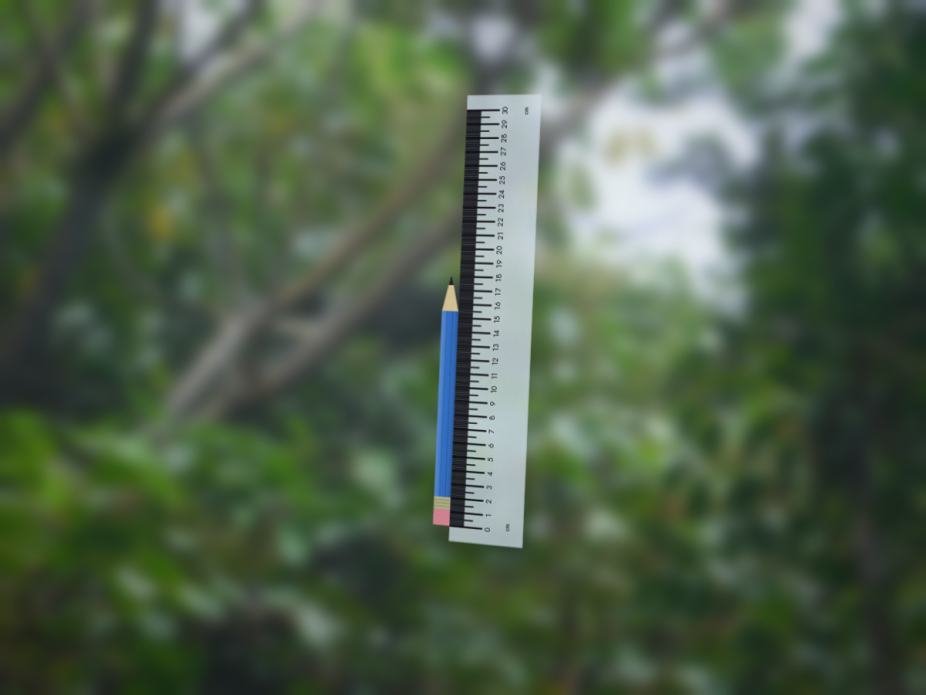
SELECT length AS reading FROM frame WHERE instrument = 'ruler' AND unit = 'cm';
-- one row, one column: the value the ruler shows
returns 18 cm
